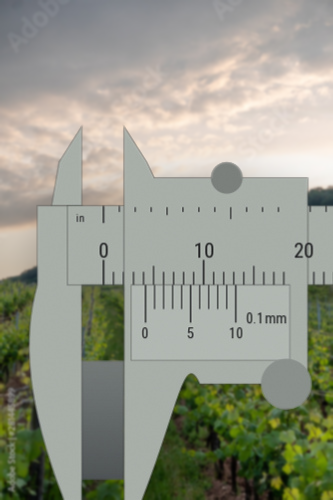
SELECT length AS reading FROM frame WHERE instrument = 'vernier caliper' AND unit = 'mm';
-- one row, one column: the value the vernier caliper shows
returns 4.2 mm
